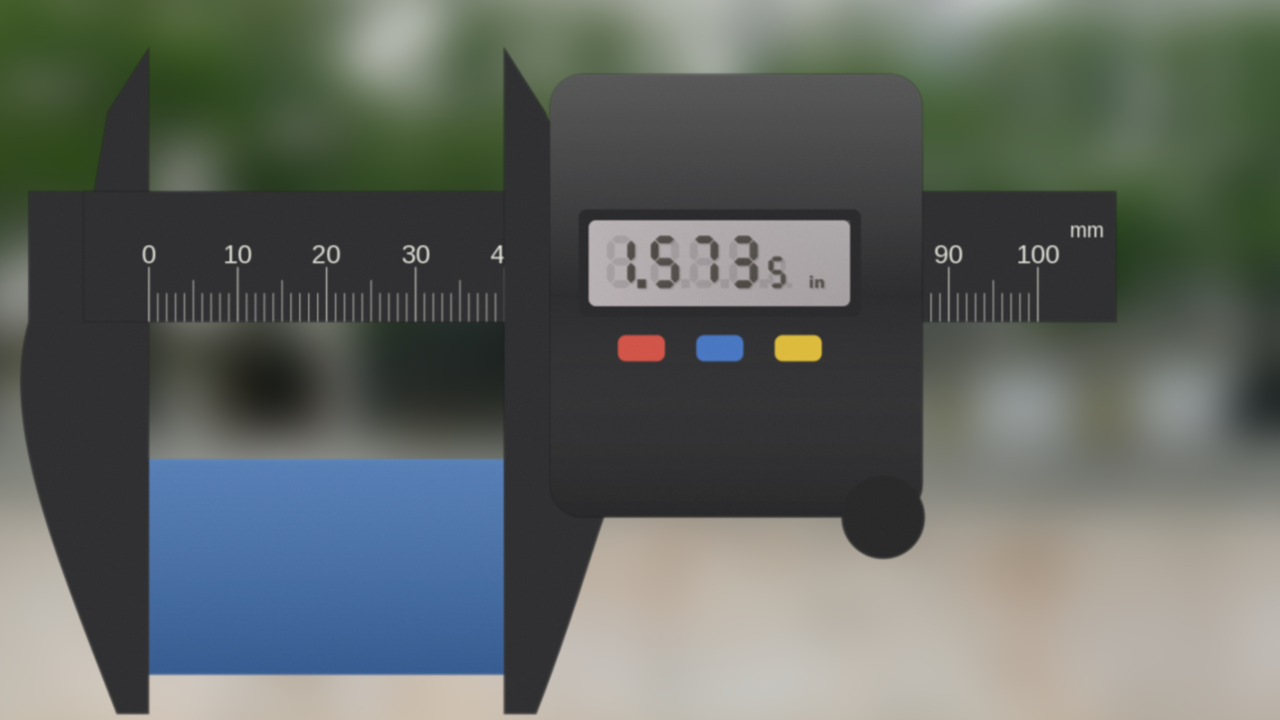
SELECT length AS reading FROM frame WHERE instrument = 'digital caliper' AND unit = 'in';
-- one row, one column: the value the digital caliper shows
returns 1.5735 in
